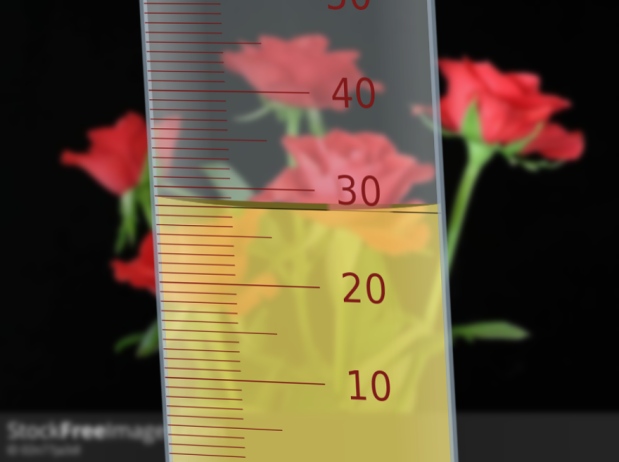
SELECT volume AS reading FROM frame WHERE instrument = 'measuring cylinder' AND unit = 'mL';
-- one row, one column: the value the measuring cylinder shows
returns 28 mL
